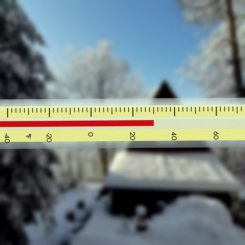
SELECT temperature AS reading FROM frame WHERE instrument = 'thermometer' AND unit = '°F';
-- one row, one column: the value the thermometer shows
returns 30 °F
